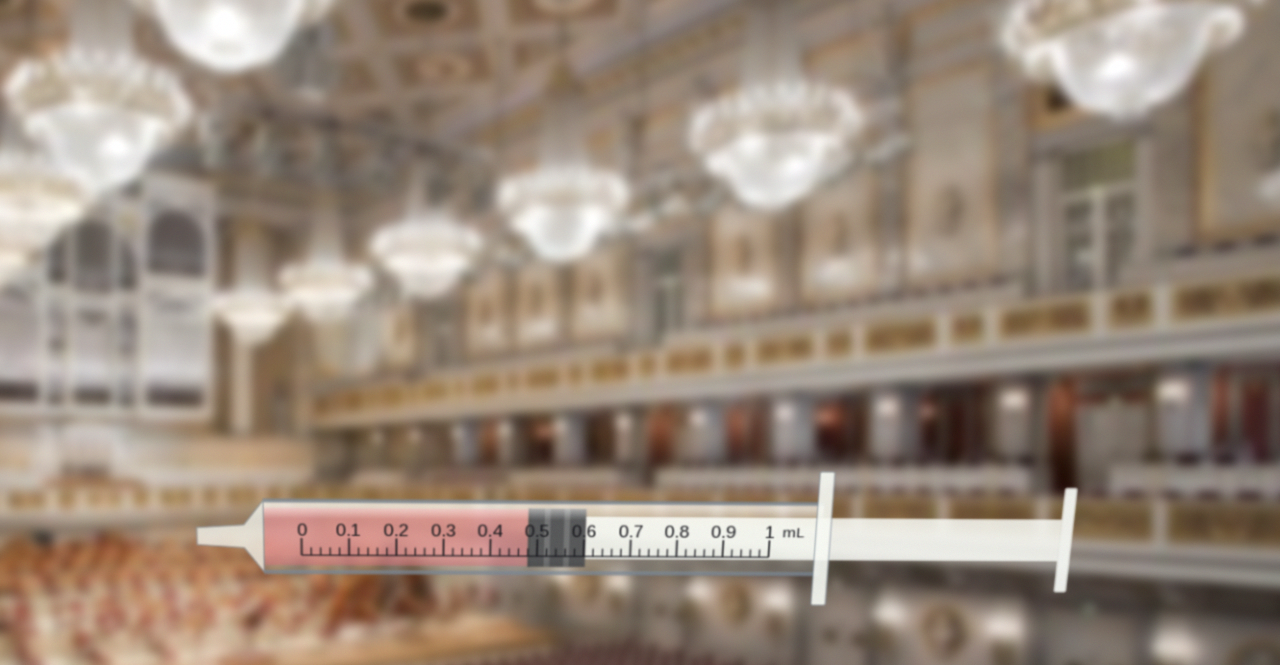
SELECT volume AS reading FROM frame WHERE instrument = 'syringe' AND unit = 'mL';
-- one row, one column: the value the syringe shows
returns 0.48 mL
